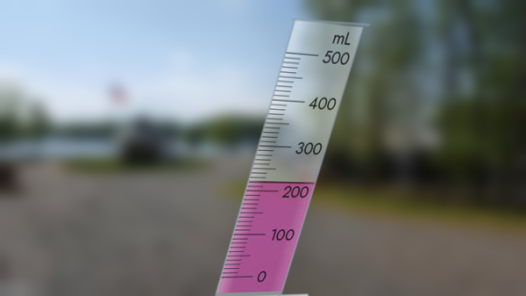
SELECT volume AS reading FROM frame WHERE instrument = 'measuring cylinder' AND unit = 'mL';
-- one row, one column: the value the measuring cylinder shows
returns 220 mL
